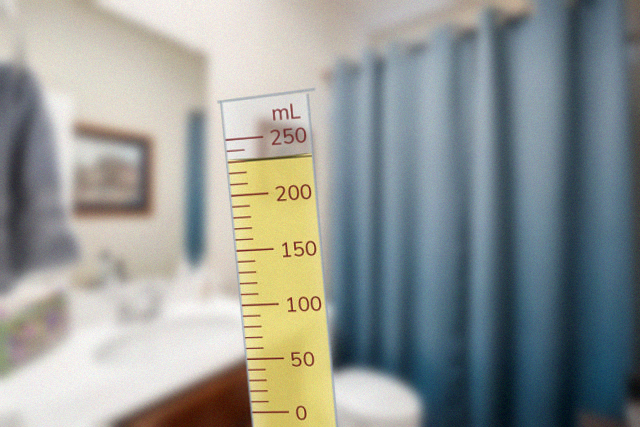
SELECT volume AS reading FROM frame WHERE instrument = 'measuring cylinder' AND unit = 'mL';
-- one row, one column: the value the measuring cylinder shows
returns 230 mL
